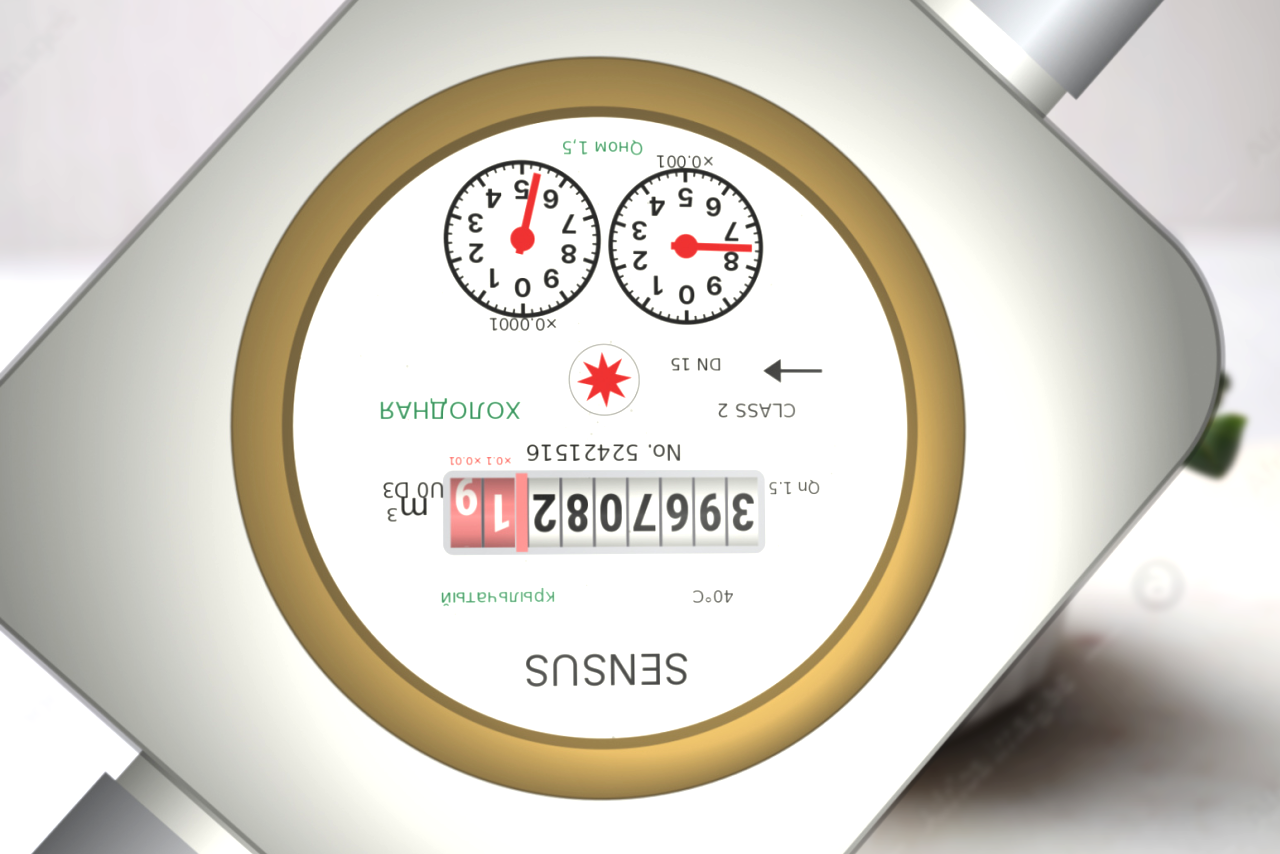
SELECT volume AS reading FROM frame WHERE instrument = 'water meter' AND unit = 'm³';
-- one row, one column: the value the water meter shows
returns 3967082.1875 m³
